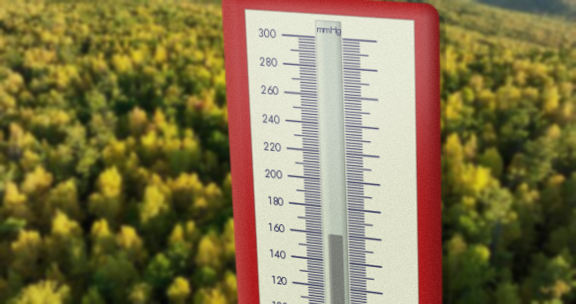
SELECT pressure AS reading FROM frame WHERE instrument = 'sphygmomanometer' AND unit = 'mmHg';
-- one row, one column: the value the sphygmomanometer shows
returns 160 mmHg
